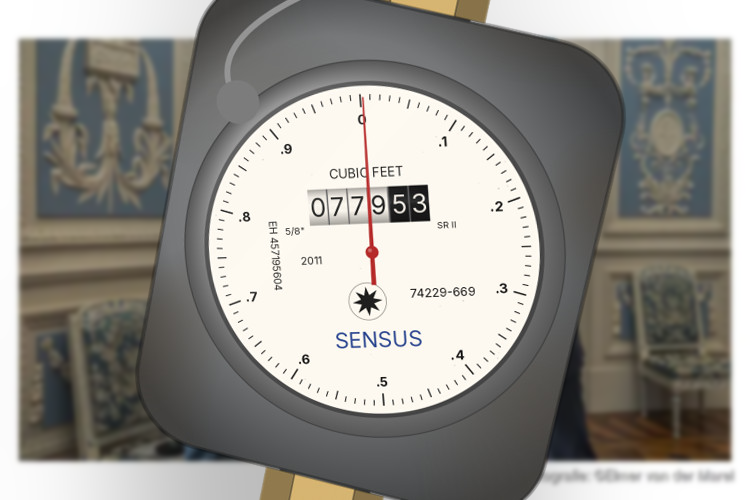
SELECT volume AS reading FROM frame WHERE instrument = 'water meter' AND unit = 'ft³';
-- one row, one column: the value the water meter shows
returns 77953.00 ft³
